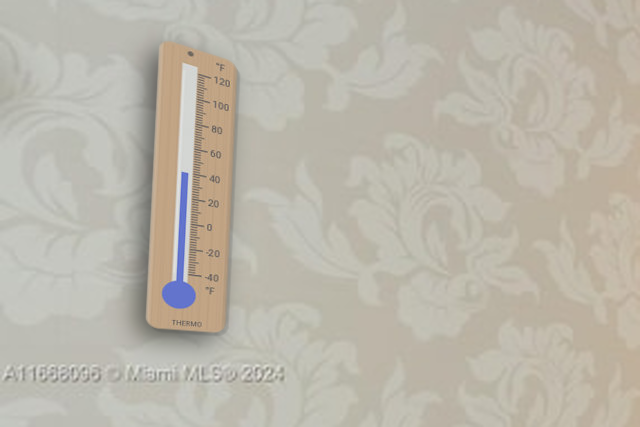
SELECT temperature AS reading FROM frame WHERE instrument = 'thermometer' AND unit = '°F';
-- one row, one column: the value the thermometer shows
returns 40 °F
